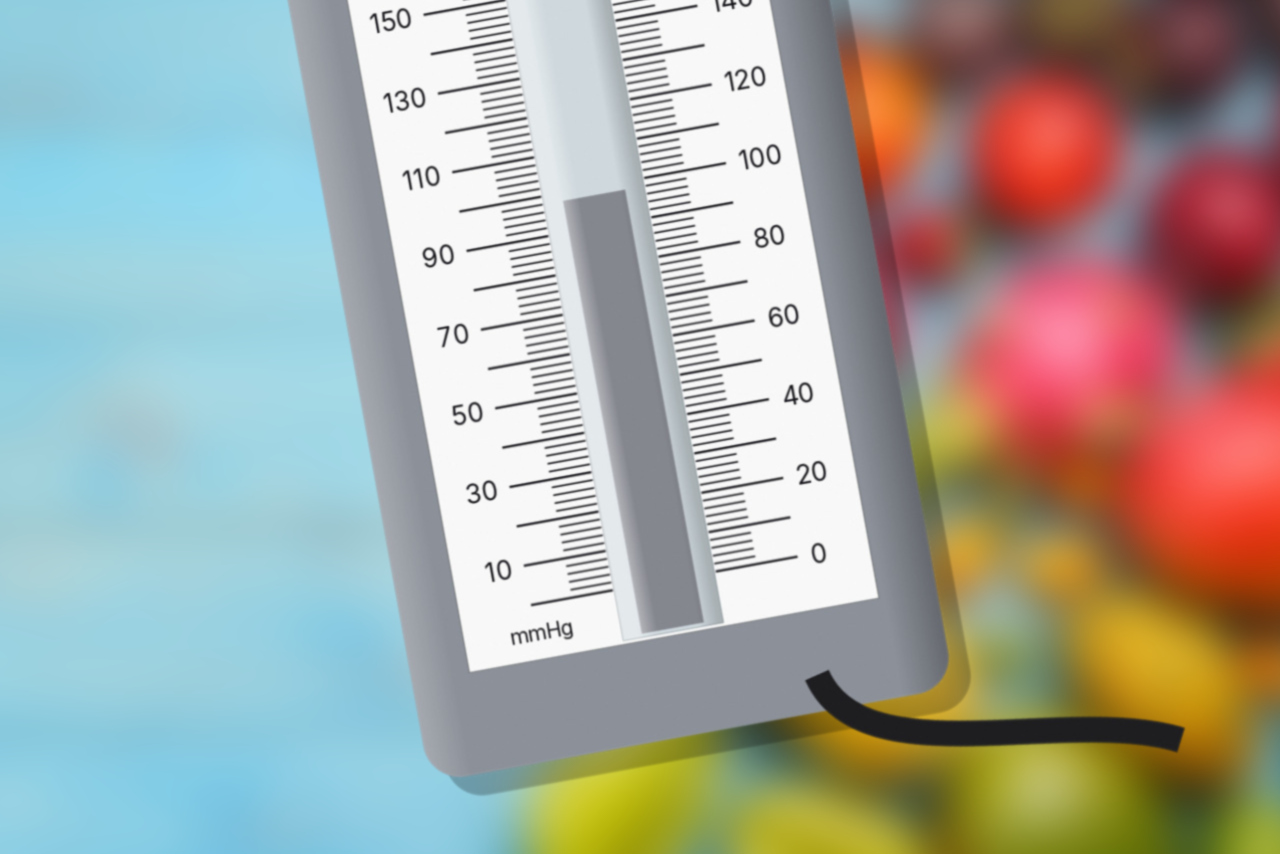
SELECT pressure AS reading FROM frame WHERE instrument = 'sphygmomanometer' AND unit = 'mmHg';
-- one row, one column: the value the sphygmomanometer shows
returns 98 mmHg
